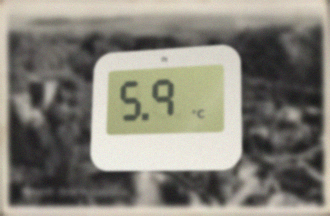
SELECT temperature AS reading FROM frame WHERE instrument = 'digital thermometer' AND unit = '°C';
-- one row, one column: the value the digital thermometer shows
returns 5.9 °C
